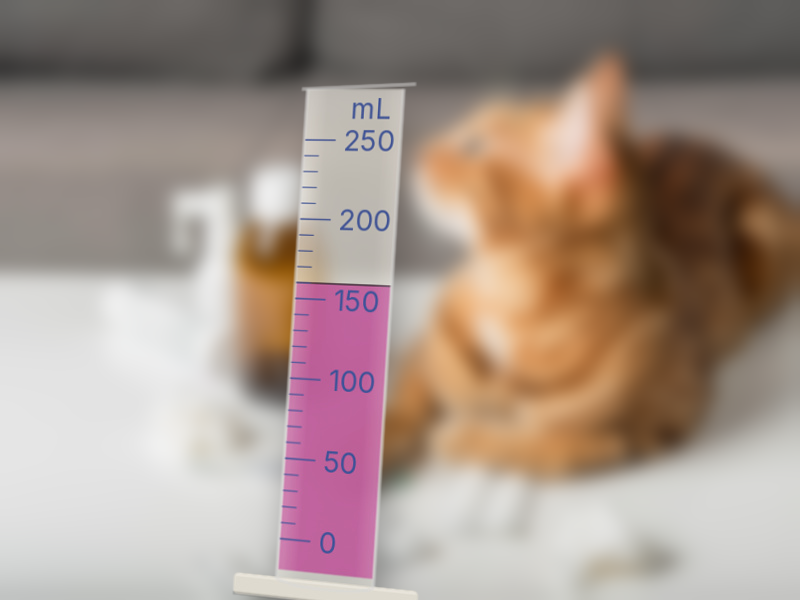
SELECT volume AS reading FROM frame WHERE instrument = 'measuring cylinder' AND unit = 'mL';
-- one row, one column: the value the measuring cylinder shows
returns 160 mL
